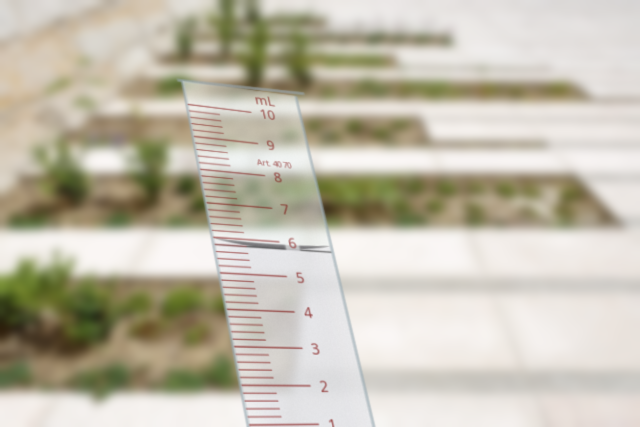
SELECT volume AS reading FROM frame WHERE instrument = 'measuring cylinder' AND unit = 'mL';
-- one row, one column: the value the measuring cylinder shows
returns 5.8 mL
